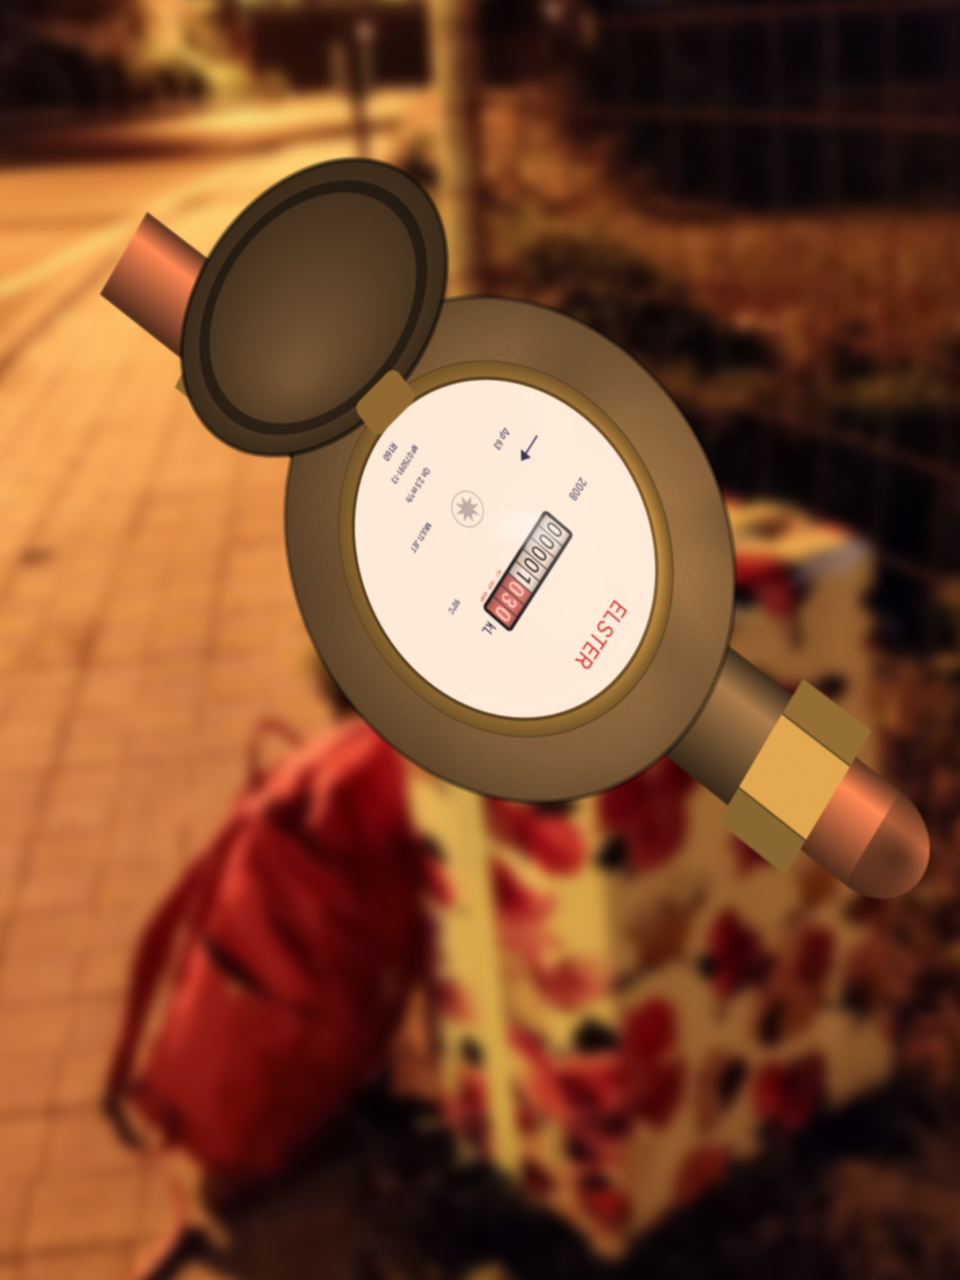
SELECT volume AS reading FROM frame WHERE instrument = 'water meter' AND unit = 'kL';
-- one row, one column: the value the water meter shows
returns 1.030 kL
